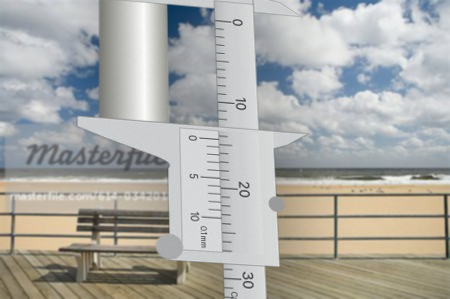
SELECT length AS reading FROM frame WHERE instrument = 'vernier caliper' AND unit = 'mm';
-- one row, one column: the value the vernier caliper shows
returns 14.4 mm
